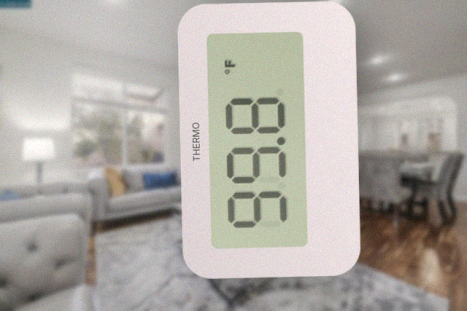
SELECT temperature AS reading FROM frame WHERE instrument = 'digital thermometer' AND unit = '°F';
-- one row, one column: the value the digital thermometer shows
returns 99.8 °F
